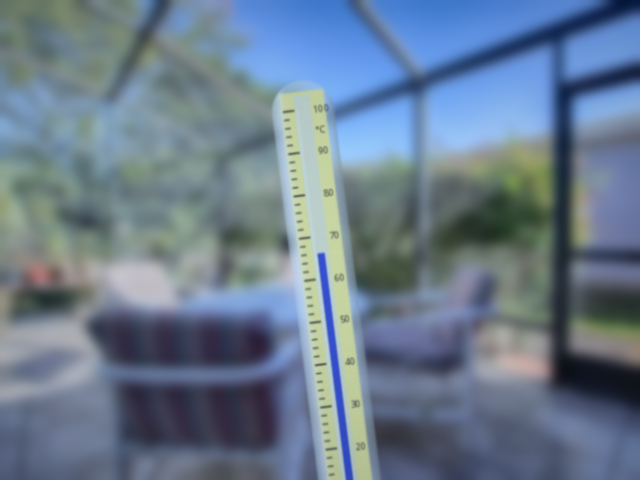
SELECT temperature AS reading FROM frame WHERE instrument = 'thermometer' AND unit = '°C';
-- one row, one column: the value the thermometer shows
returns 66 °C
